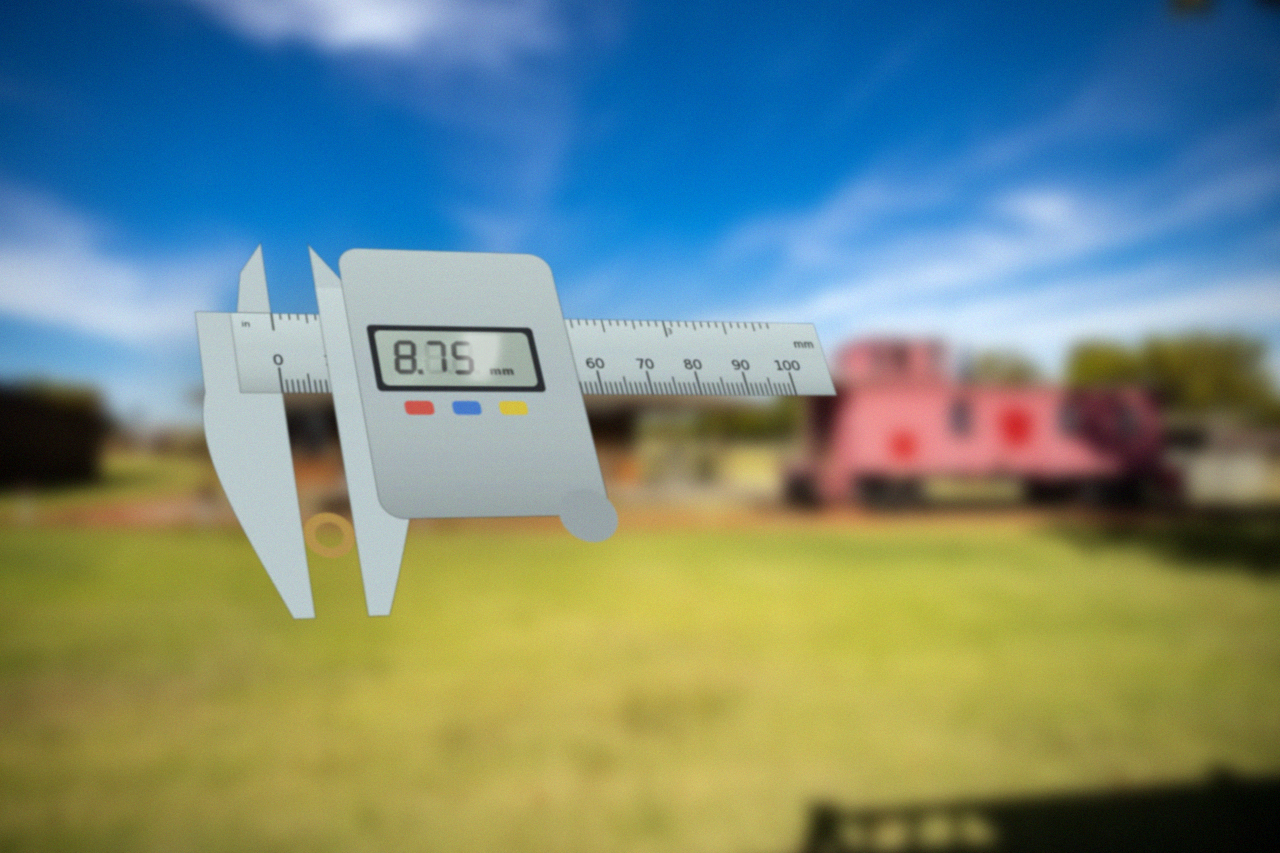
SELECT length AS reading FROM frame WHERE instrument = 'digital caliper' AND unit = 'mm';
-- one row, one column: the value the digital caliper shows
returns 8.75 mm
